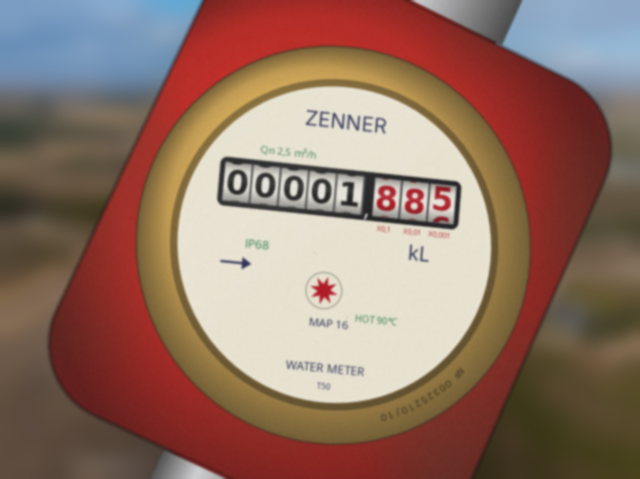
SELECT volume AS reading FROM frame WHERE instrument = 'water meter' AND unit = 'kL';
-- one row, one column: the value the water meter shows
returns 1.885 kL
